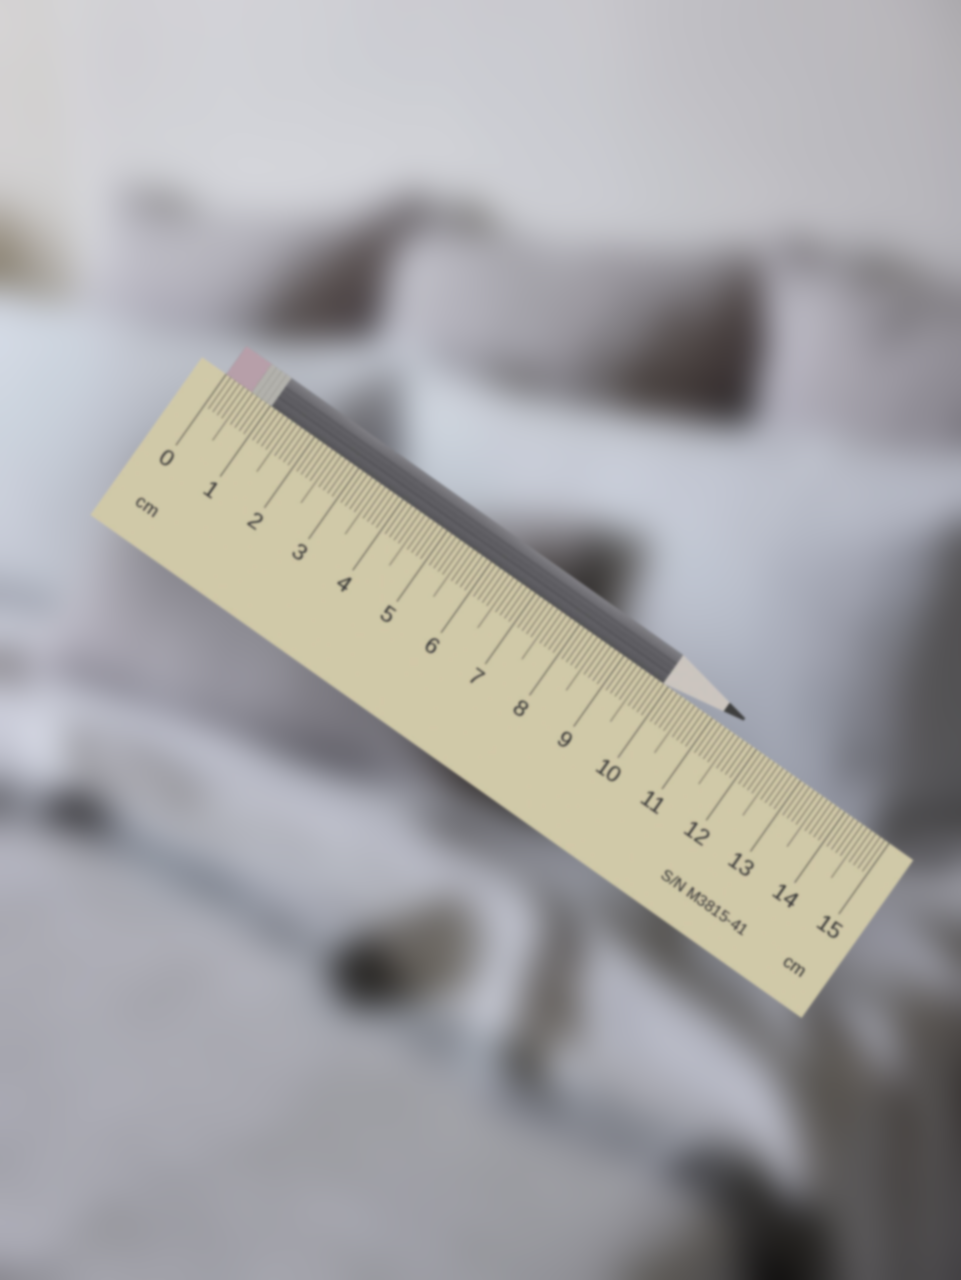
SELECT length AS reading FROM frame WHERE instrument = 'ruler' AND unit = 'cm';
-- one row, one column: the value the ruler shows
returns 11.5 cm
